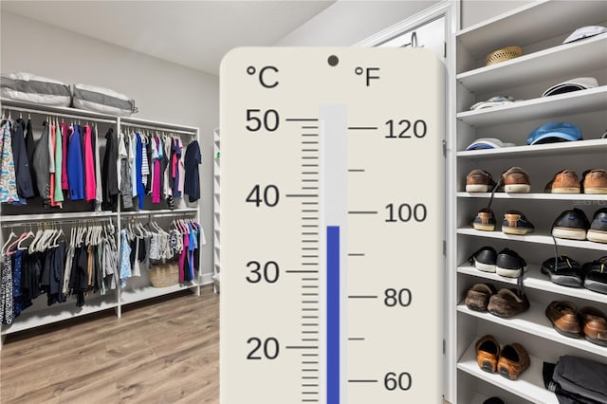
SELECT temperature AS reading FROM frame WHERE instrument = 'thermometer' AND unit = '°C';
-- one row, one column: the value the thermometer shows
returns 36 °C
